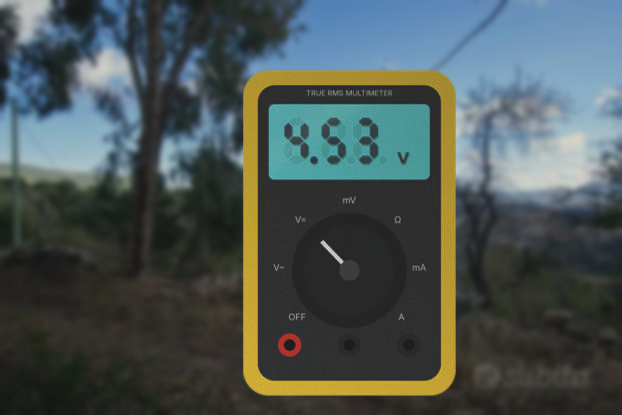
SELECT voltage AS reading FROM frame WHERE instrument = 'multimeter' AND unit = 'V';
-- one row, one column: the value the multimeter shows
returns 4.53 V
